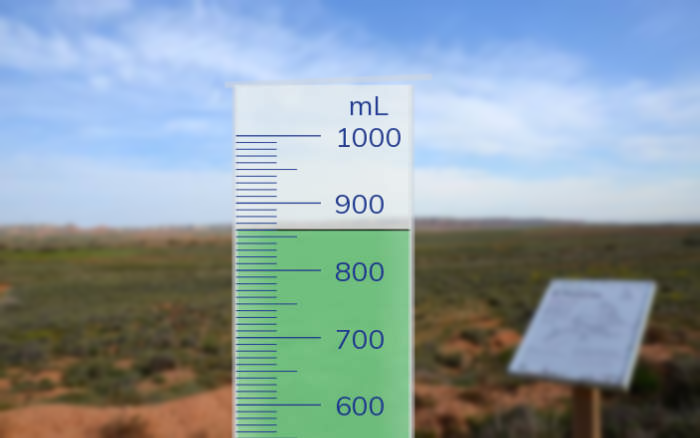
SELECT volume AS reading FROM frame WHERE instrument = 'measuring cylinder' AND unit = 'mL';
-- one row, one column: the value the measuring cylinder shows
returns 860 mL
